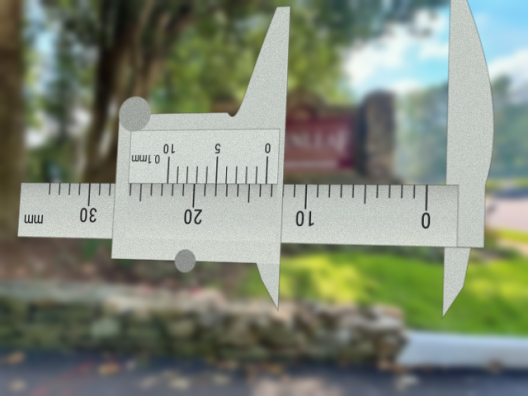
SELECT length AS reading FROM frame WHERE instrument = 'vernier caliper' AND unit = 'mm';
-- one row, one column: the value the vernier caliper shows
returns 13.5 mm
